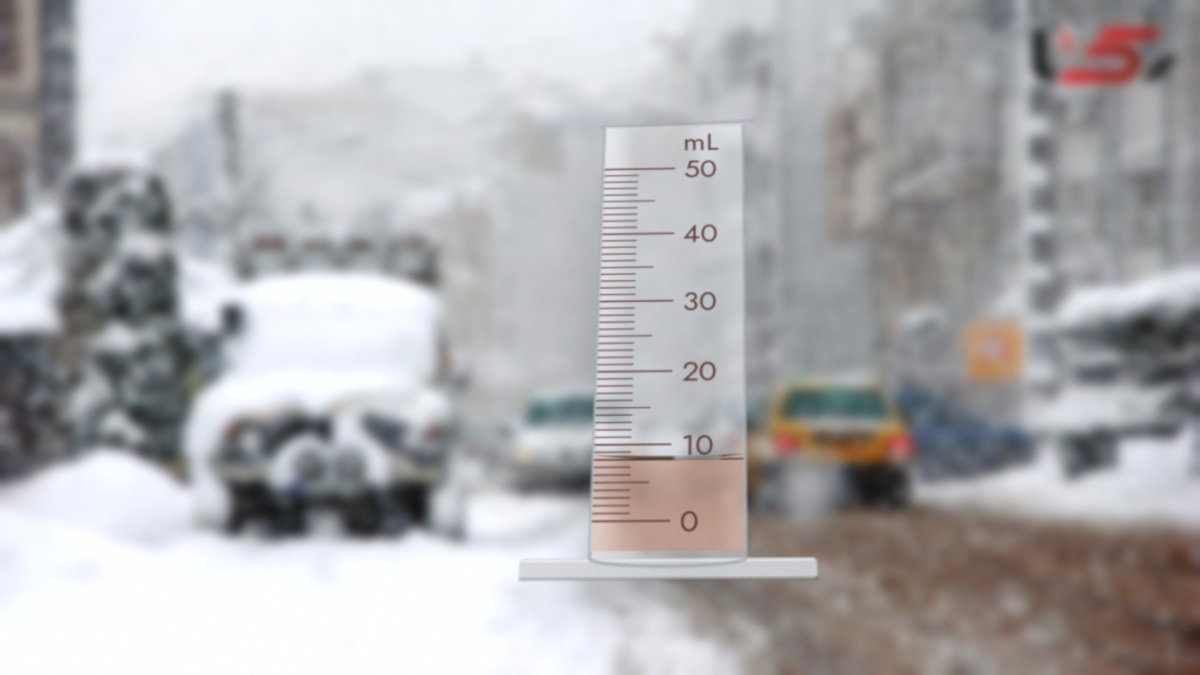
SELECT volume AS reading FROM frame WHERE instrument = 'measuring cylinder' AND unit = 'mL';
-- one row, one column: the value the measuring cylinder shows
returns 8 mL
